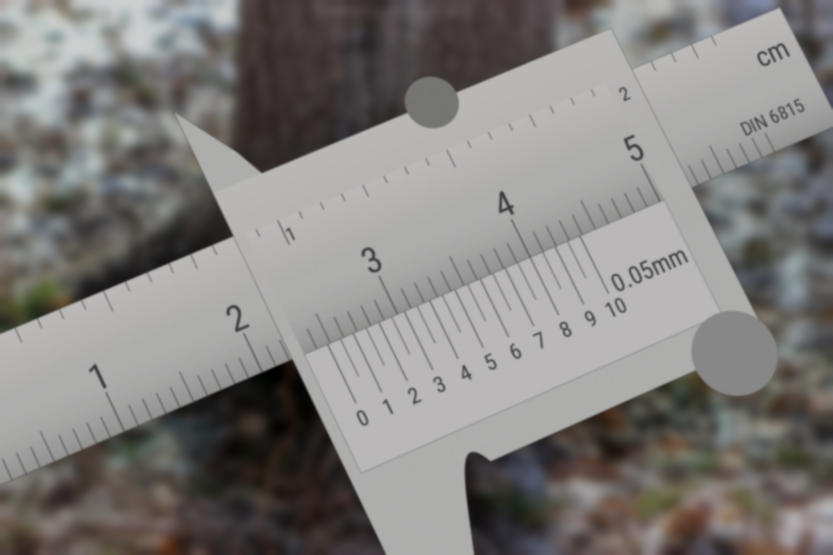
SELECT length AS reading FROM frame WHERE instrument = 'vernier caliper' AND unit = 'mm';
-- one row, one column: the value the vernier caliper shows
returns 24.8 mm
